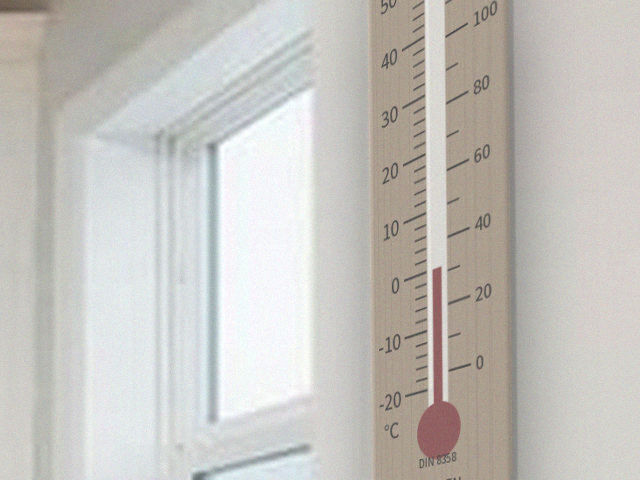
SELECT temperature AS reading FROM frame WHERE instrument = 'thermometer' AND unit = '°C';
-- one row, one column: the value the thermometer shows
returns 0 °C
